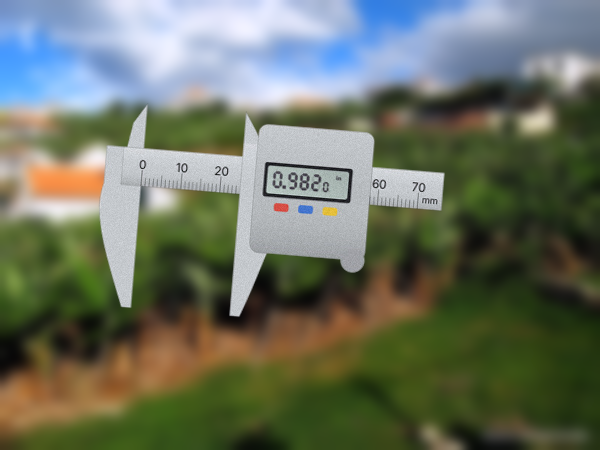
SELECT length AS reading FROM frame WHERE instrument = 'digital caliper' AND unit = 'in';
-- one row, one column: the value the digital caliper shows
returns 0.9820 in
